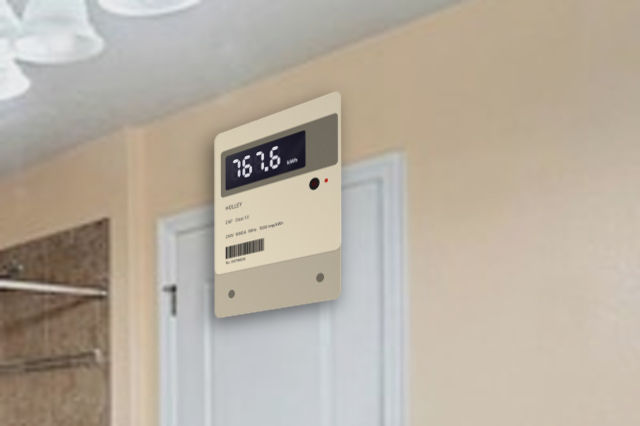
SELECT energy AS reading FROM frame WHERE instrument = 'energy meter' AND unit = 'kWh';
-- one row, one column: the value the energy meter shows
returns 767.6 kWh
